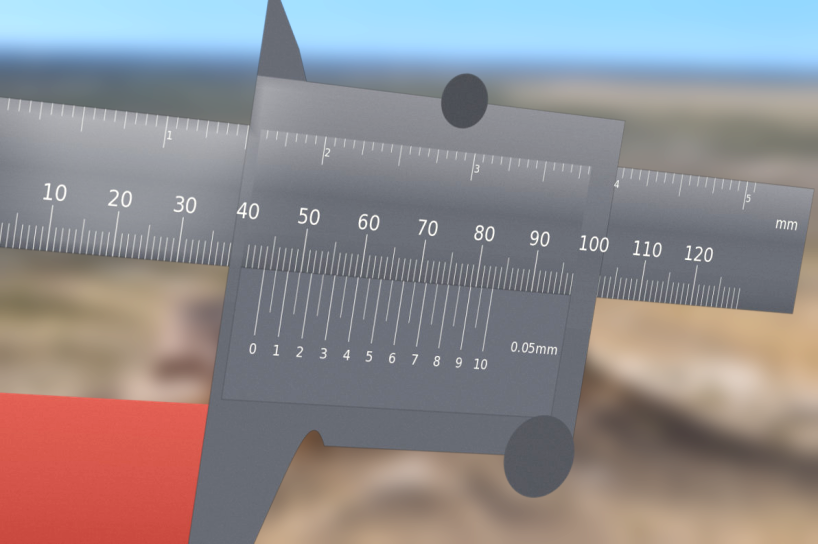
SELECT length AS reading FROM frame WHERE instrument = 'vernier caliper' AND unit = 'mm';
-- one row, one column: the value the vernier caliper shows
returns 44.0 mm
